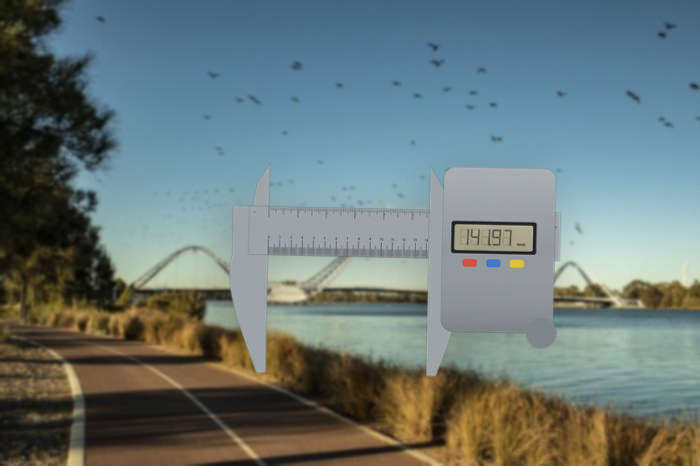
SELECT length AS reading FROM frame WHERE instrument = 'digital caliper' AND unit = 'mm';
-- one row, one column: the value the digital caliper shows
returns 141.97 mm
